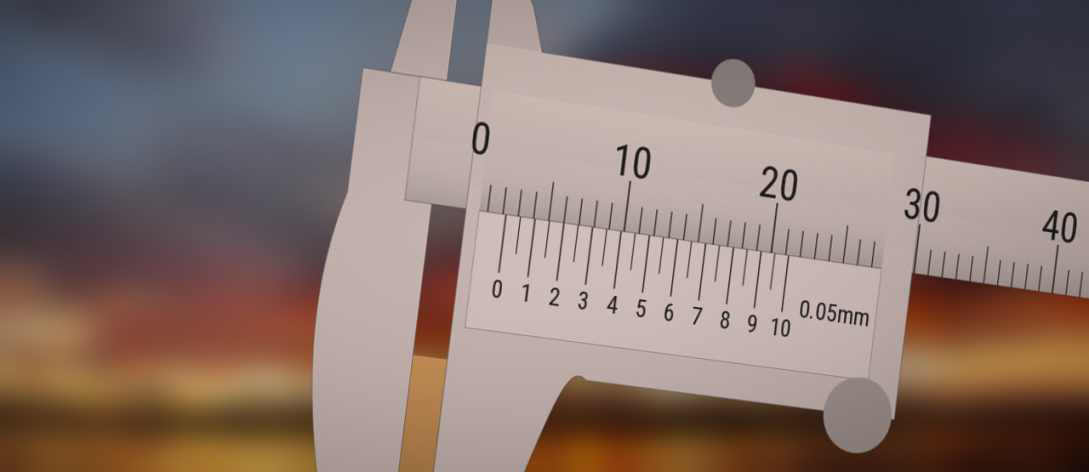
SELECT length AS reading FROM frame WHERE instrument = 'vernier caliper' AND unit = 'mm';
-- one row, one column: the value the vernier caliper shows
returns 2.2 mm
